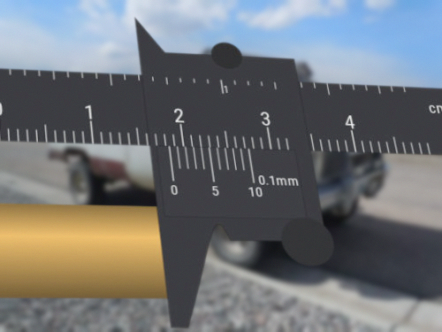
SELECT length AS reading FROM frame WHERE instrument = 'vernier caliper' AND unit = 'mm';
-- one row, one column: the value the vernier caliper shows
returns 18.4 mm
